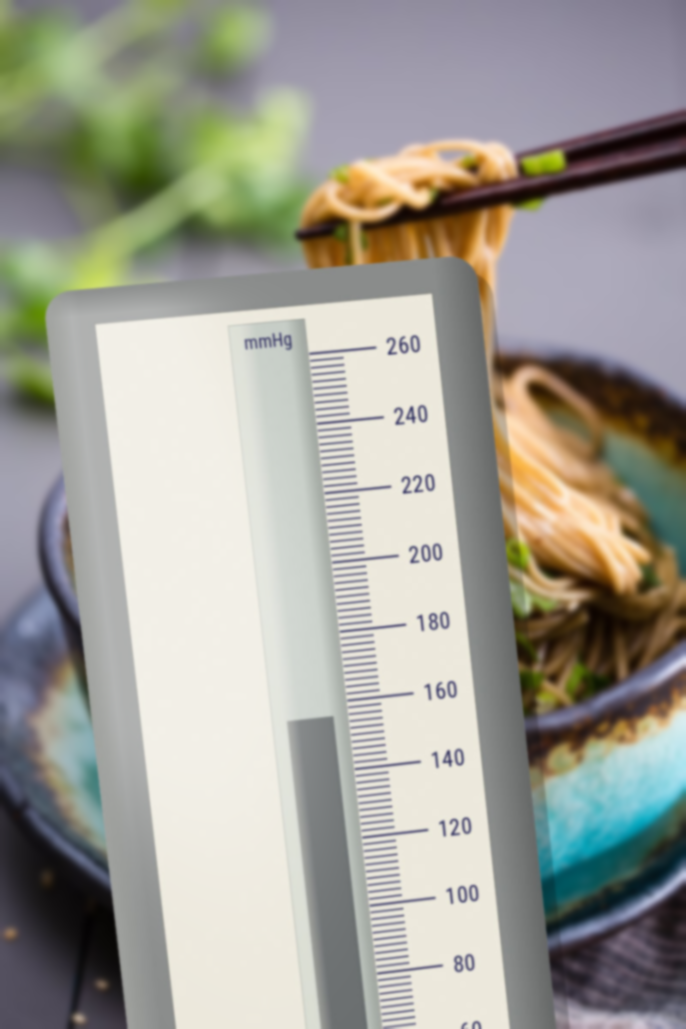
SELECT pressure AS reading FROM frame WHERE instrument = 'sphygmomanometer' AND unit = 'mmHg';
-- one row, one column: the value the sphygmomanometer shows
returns 156 mmHg
